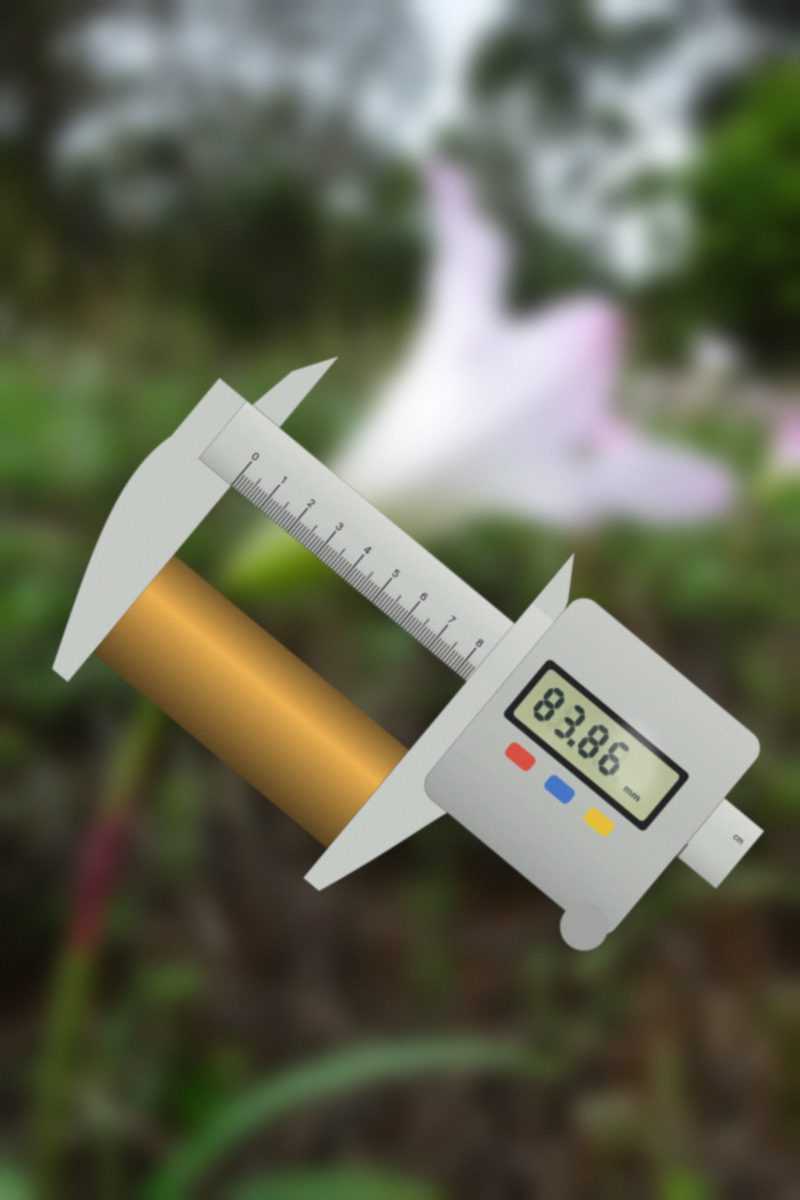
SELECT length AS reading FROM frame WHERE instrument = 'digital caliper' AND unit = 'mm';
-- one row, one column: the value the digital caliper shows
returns 83.86 mm
